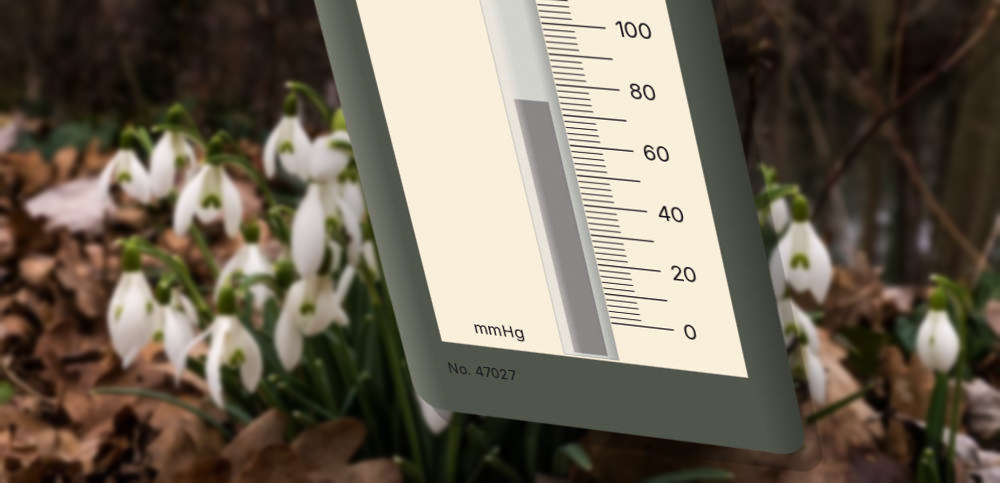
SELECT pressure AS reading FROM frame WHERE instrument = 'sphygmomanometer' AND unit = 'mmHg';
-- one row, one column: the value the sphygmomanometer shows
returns 74 mmHg
